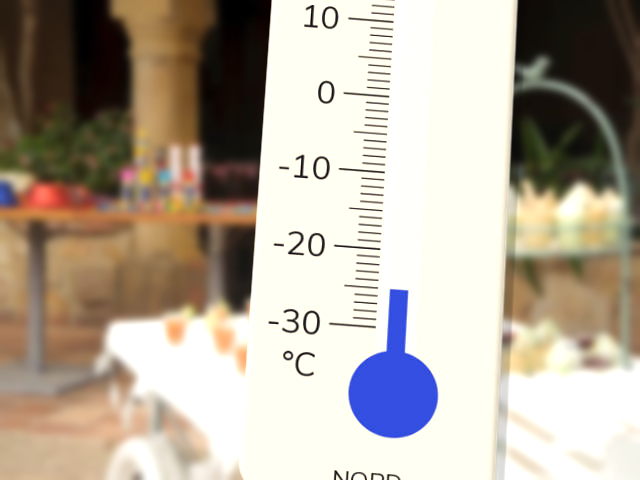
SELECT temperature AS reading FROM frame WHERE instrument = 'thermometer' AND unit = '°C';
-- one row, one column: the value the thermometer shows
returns -25 °C
